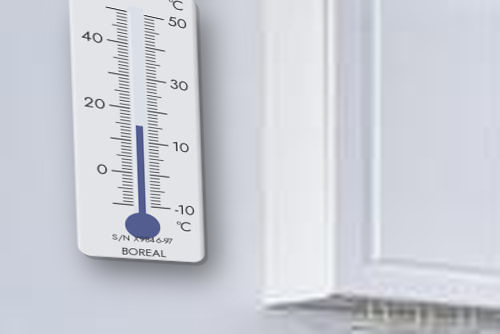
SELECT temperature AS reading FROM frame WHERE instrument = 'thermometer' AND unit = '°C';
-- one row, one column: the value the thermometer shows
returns 15 °C
